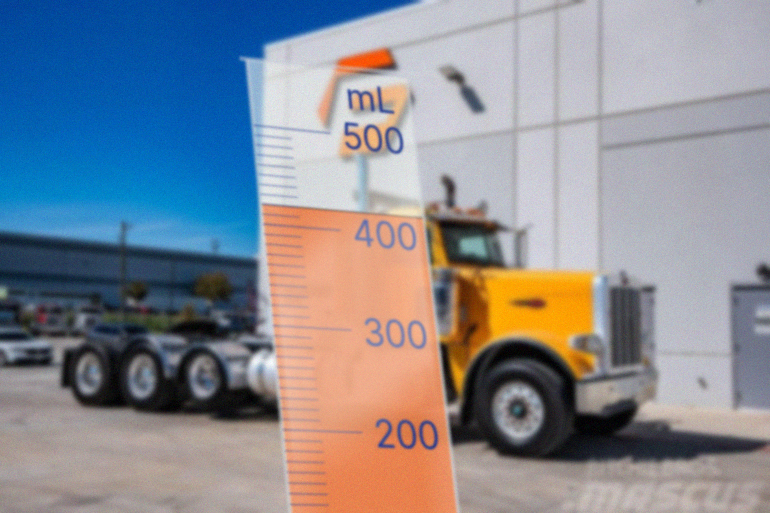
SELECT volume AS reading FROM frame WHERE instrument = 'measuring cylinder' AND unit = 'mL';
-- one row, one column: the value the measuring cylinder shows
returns 420 mL
